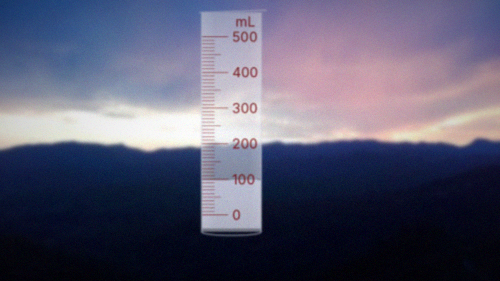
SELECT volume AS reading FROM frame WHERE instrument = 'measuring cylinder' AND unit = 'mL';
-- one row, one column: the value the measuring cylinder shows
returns 100 mL
